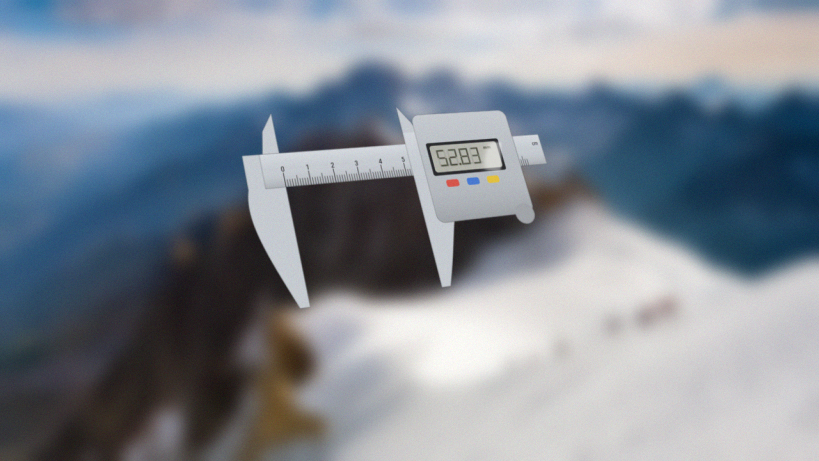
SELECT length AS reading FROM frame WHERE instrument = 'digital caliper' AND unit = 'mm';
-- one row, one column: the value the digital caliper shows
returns 52.83 mm
